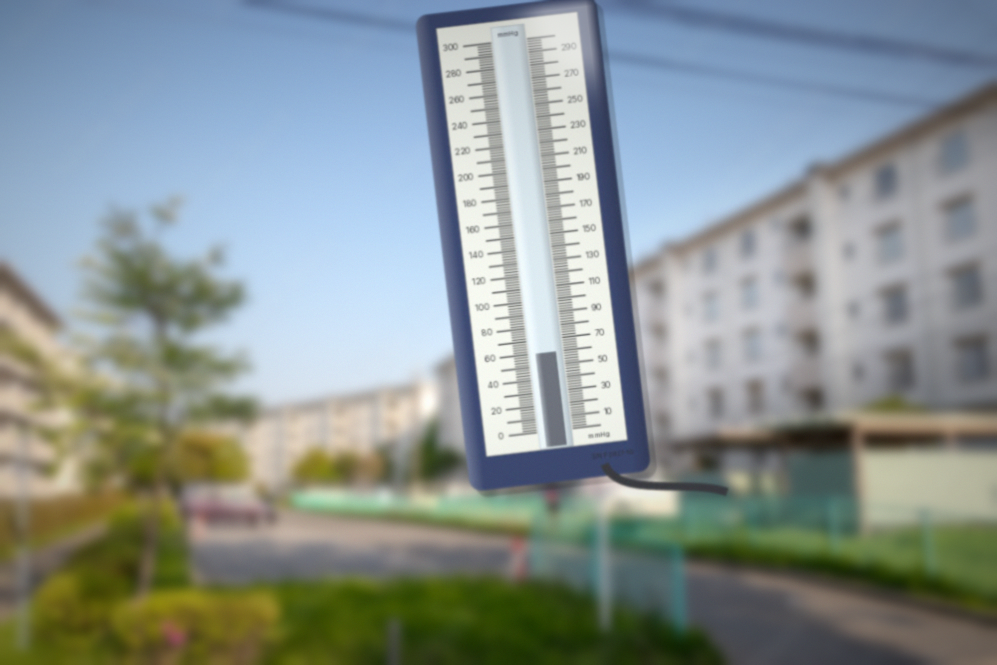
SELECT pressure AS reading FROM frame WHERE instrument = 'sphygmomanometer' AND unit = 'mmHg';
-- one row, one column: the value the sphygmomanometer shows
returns 60 mmHg
